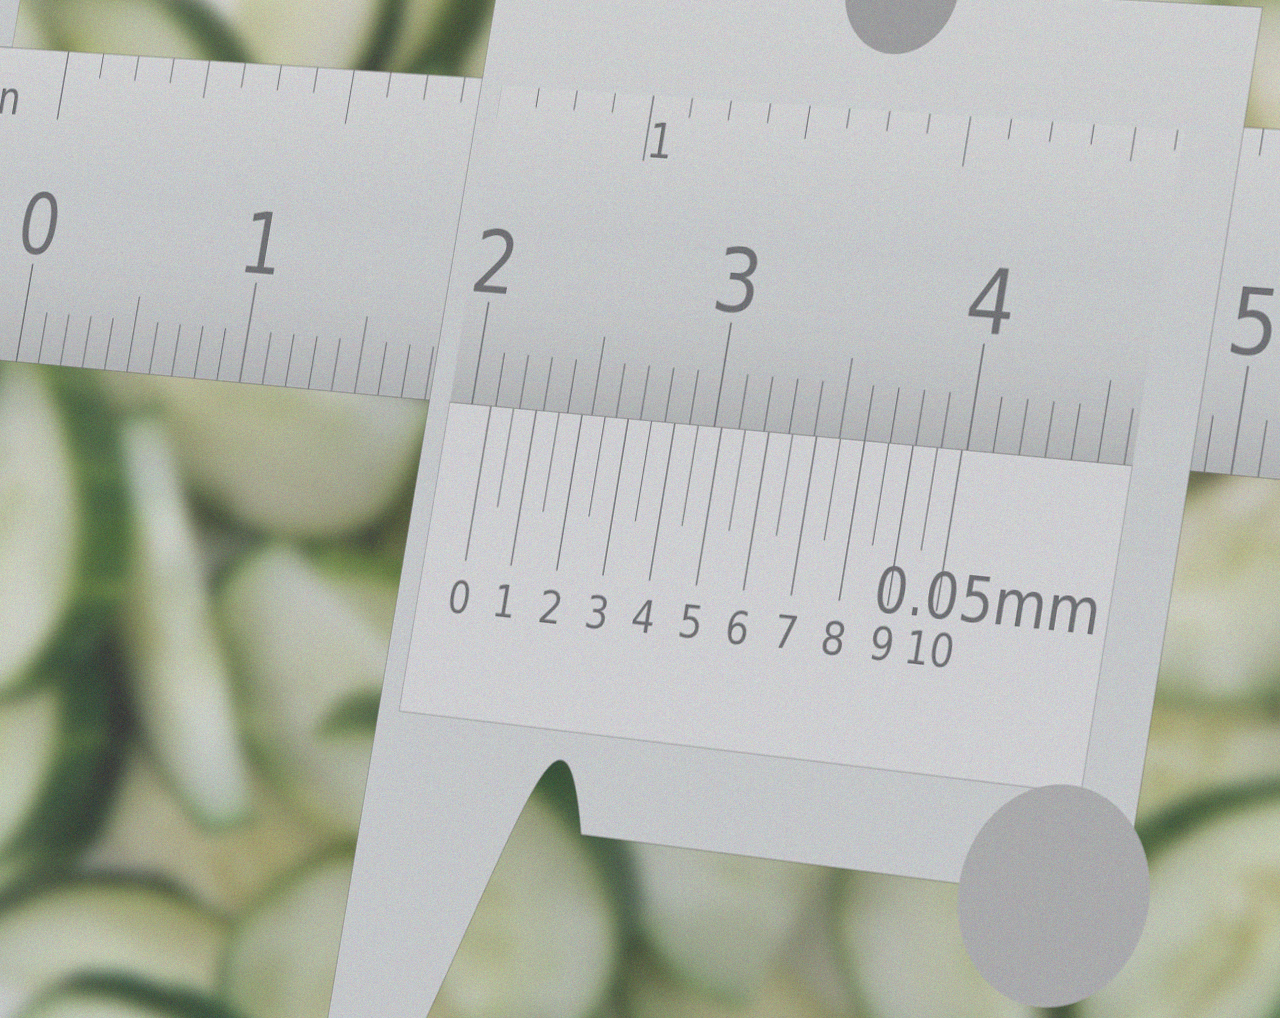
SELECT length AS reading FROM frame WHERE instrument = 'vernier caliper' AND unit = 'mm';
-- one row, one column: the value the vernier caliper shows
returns 20.80 mm
